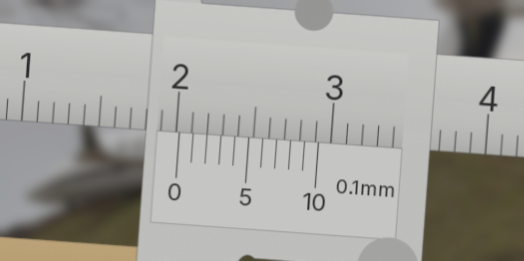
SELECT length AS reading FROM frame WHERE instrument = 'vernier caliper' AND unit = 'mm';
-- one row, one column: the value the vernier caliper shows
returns 20.2 mm
